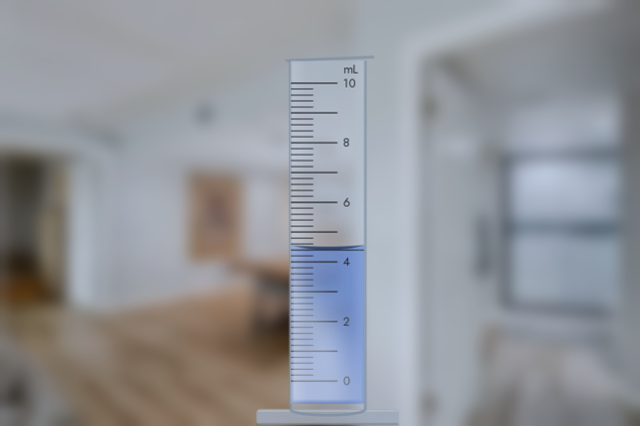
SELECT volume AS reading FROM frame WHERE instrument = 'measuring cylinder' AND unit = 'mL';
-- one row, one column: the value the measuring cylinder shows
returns 4.4 mL
